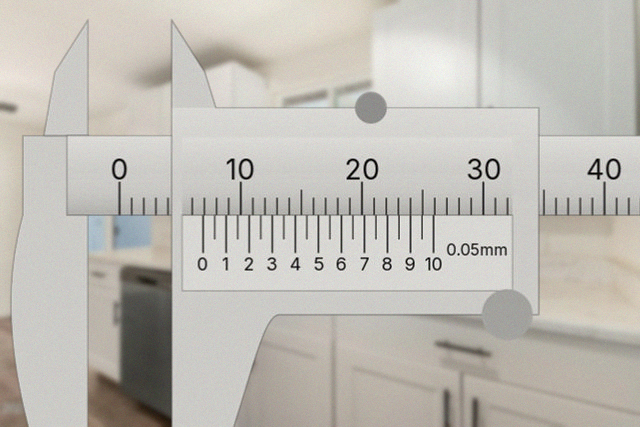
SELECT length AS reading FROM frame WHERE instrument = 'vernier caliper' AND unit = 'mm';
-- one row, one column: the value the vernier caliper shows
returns 6.9 mm
